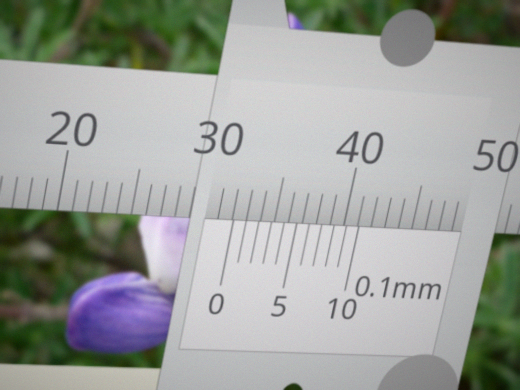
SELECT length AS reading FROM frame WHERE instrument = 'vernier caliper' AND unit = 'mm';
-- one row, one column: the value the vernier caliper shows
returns 32.1 mm
